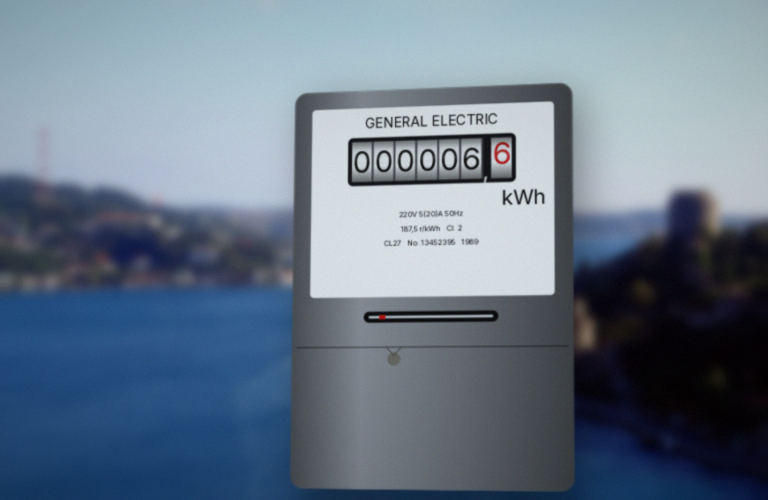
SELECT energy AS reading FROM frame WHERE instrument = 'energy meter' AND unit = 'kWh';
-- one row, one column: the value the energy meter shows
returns 6.6 kWh
